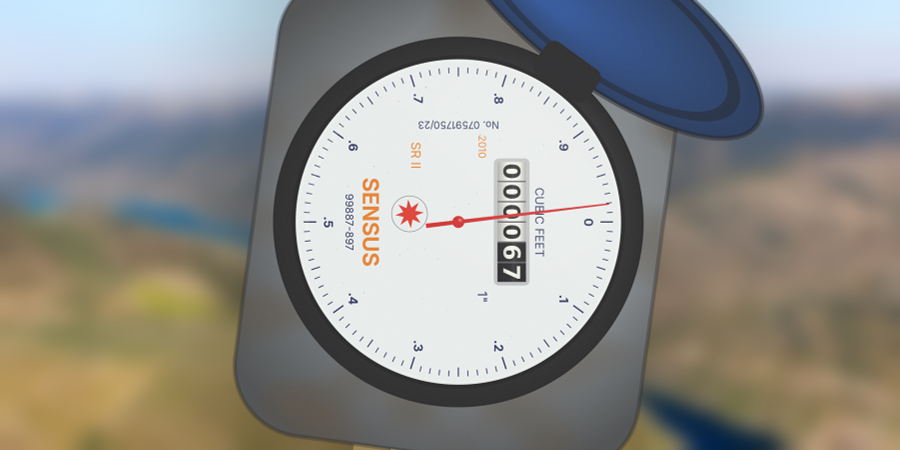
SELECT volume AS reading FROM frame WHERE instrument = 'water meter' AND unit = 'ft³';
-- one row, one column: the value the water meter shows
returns 66.98 ft³
